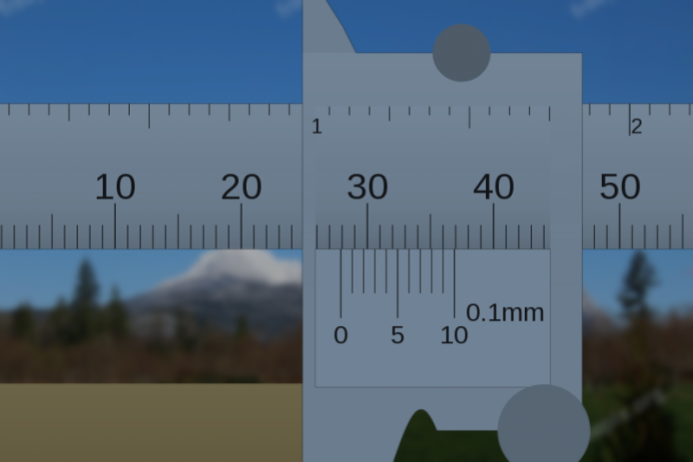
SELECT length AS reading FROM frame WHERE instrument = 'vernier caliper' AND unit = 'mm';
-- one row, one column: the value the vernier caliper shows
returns 27.9 mm
